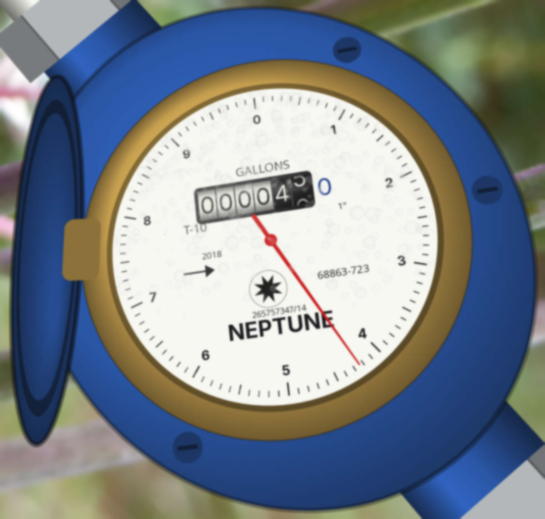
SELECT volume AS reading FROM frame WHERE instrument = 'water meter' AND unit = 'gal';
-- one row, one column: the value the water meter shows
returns 454.2 gal
